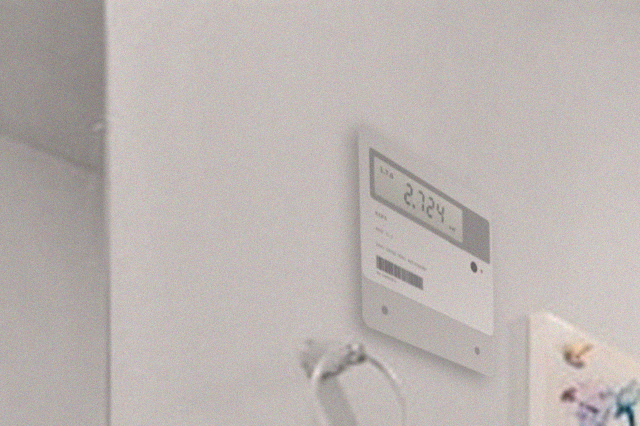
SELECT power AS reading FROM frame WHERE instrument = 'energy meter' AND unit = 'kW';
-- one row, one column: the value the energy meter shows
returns 2.724 kW
